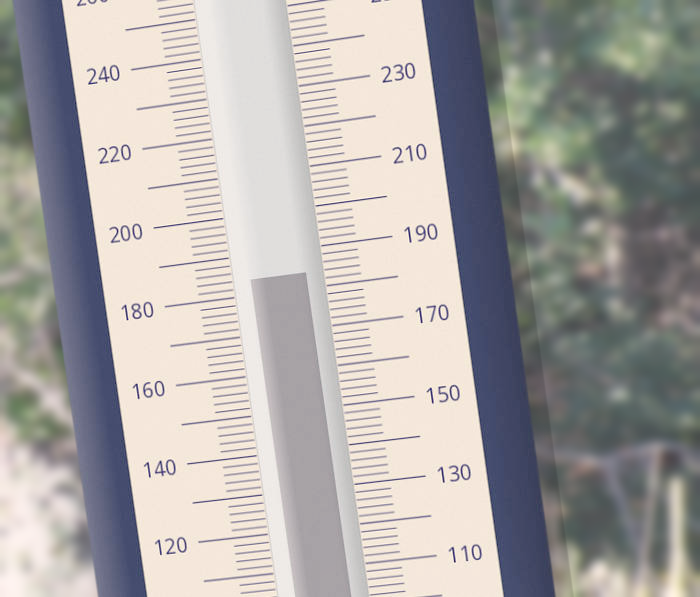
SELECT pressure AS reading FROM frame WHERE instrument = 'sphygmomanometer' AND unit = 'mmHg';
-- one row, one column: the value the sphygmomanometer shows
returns 184 mmHg
